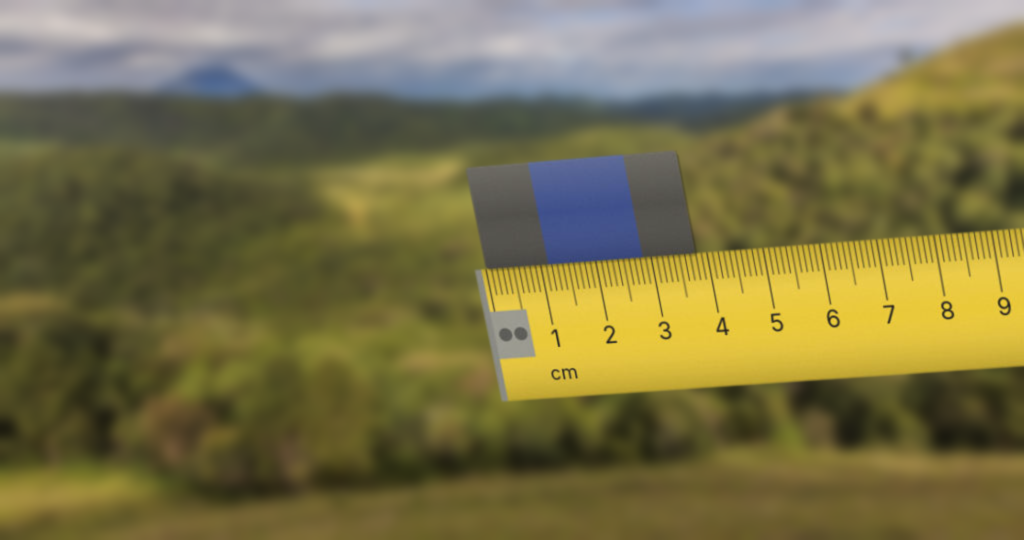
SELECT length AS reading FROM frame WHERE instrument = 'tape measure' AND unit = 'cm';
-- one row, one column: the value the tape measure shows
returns 3.8 cm
